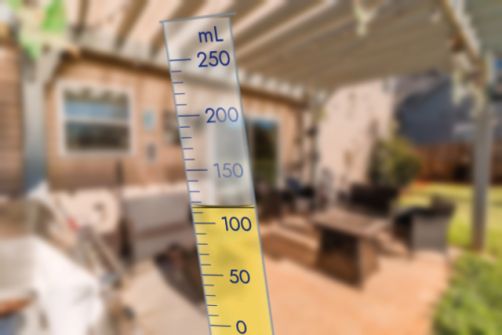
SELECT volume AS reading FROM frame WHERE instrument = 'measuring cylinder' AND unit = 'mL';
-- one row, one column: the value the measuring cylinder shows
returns 115 mL
